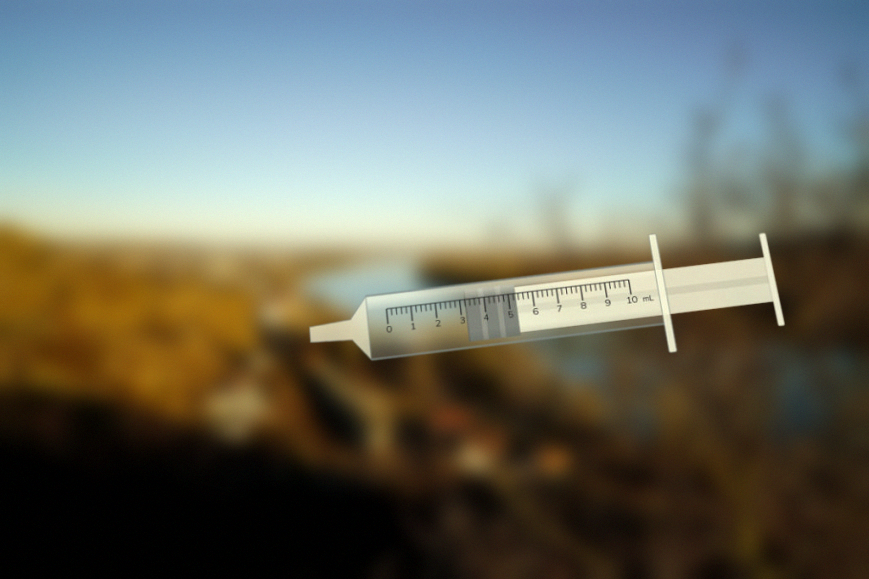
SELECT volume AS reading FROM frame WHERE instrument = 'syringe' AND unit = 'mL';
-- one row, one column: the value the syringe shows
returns 3.2 mL
